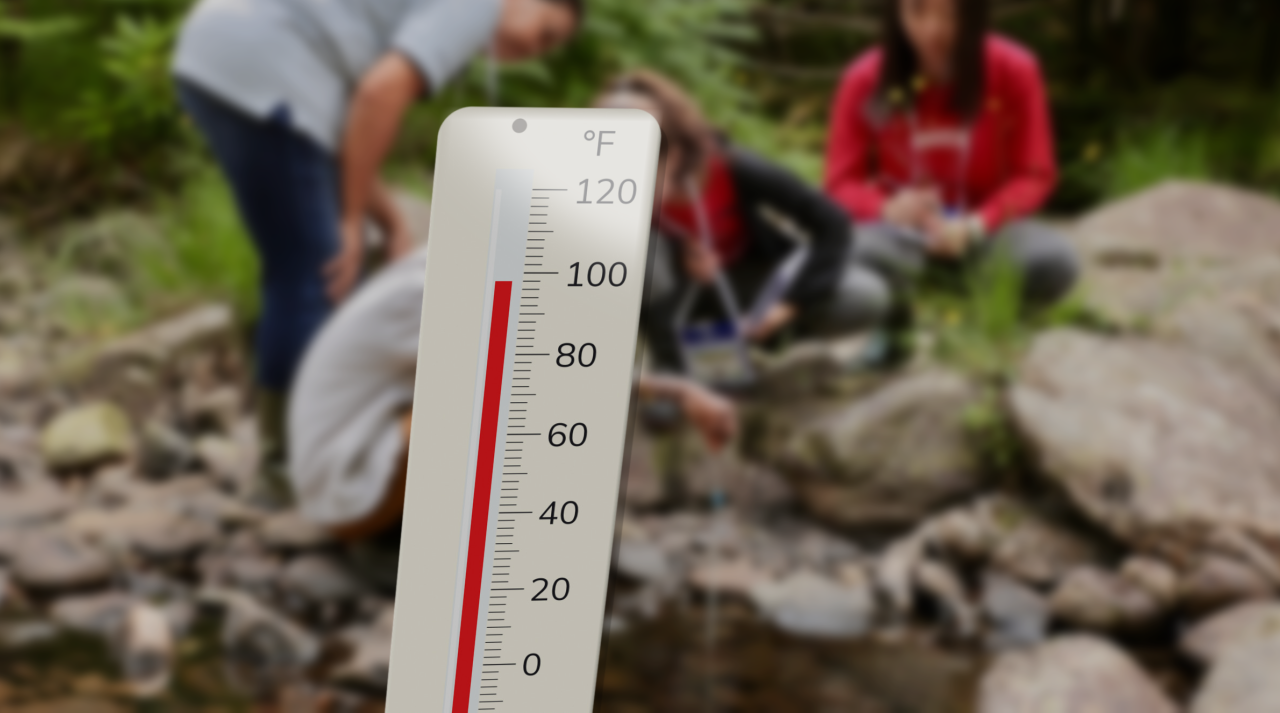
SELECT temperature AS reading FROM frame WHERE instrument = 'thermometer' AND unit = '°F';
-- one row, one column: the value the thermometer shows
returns 98 °F
